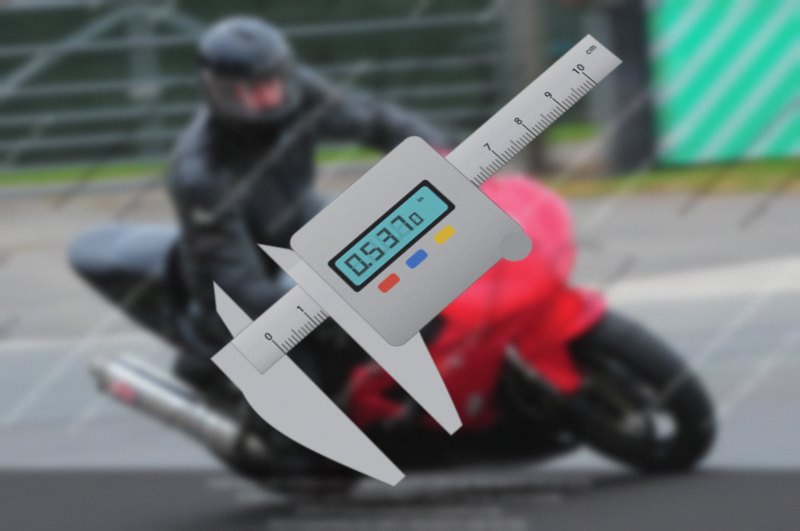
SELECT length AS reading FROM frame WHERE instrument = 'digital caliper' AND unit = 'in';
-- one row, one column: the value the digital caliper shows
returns 0.5370 in
